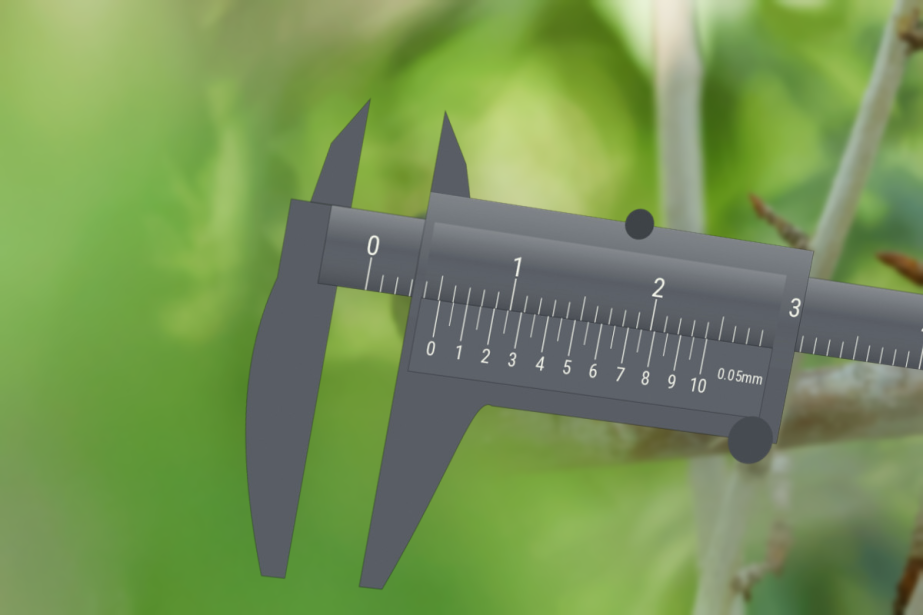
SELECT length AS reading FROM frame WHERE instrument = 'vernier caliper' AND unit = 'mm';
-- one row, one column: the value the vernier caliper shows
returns 5.1 mm
